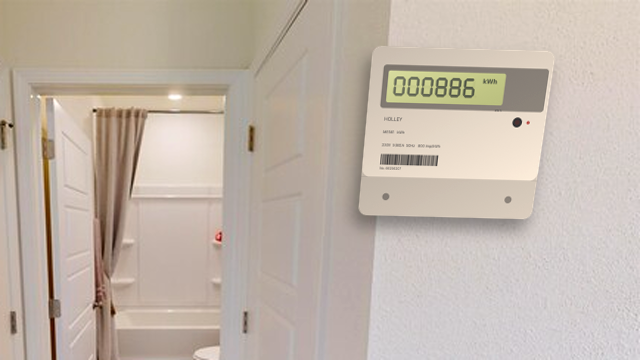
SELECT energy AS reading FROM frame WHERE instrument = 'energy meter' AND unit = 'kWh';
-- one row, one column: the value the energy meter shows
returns 886 kWh
